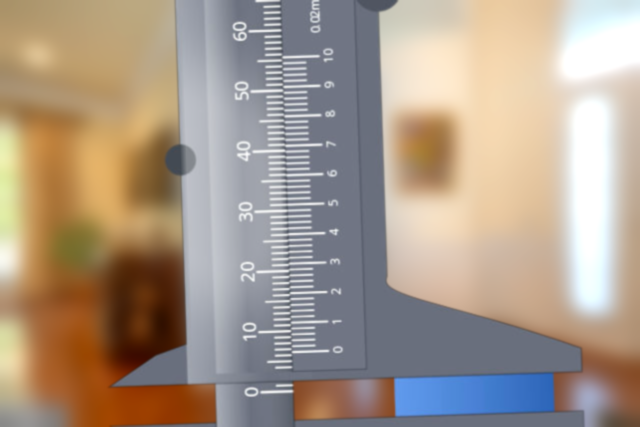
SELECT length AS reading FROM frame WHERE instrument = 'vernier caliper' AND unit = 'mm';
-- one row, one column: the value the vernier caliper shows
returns 6.5 mm
